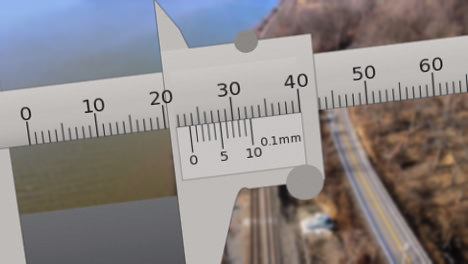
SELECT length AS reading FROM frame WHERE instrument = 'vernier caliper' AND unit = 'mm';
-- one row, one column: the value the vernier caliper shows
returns 23.6 mm
